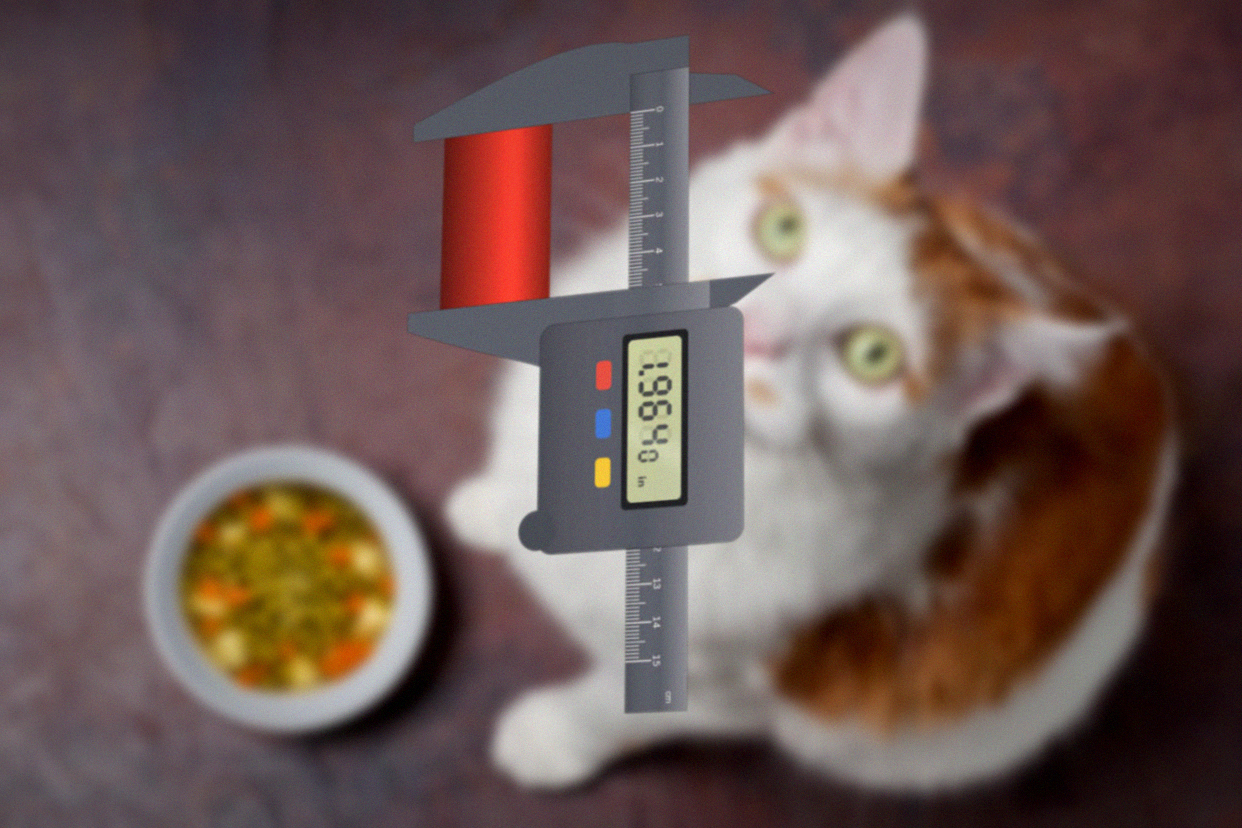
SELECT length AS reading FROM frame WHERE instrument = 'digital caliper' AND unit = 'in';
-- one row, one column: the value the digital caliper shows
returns 1.9640 in
